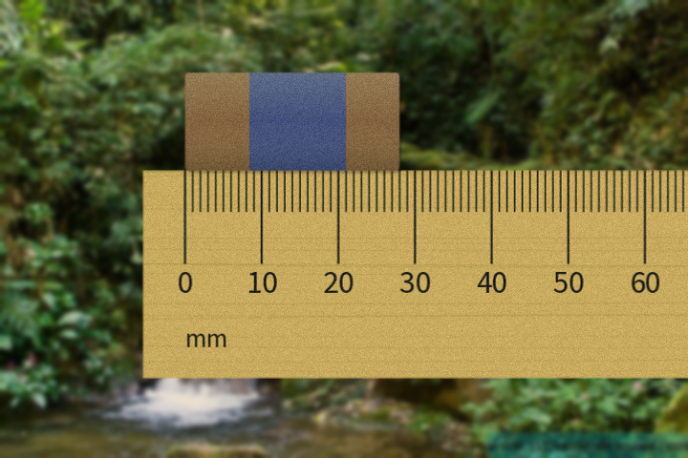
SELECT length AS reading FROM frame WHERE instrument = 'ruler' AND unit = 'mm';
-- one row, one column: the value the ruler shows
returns 28 mm
